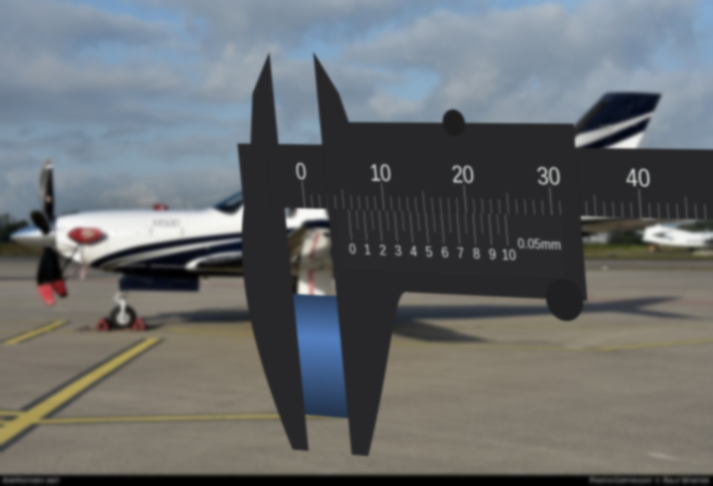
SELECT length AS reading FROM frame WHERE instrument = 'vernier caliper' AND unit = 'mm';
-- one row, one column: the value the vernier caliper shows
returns 5.6 mm
